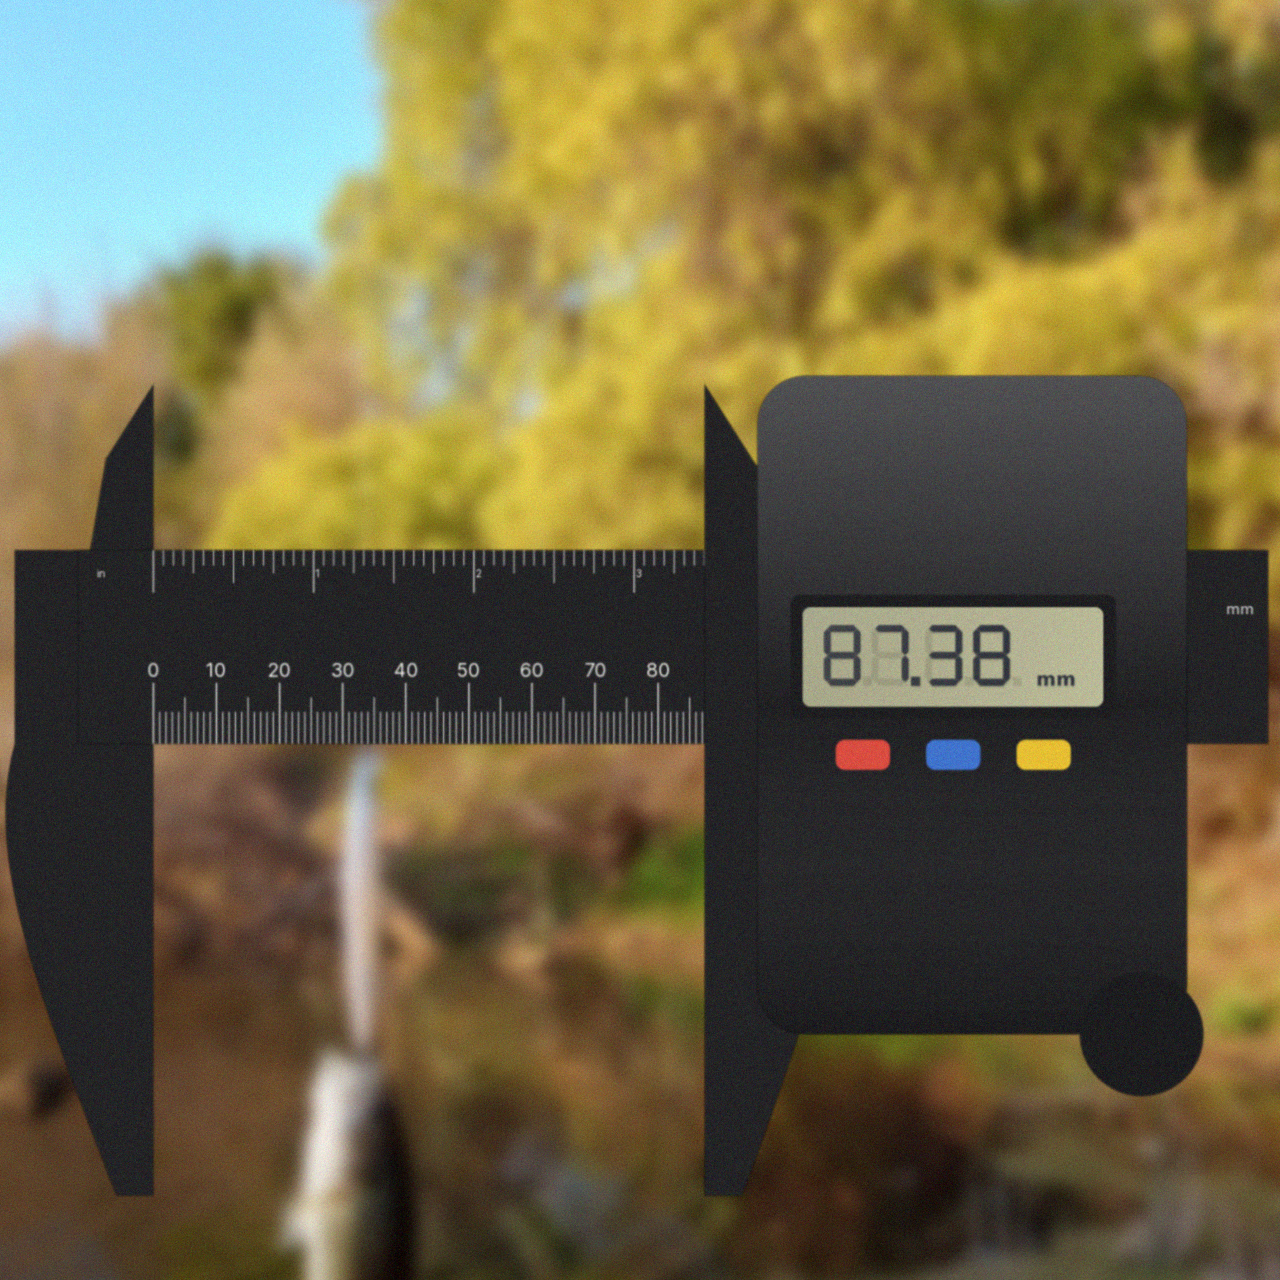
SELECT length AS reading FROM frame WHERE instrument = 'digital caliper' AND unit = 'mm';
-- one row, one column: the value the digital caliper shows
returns 87.38 mm
